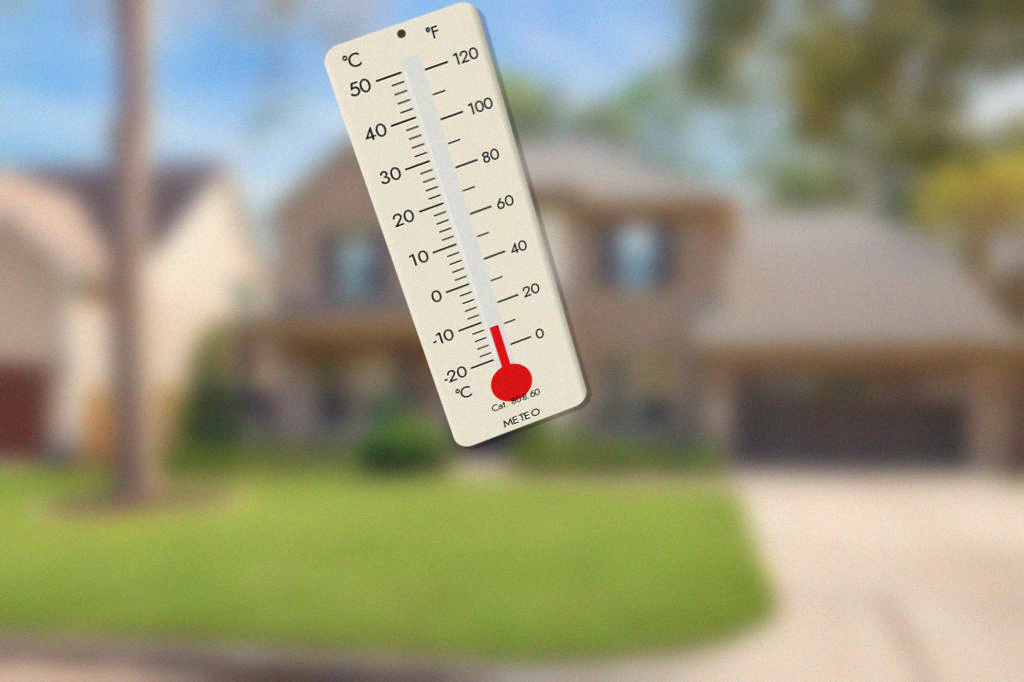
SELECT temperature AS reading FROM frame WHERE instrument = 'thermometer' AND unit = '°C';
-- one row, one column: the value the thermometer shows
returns -12 °C
